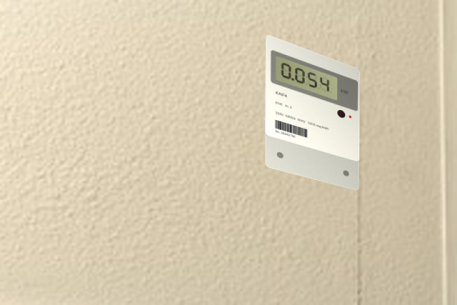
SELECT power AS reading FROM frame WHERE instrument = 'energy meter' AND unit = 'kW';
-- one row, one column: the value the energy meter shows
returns 0.054 kW
